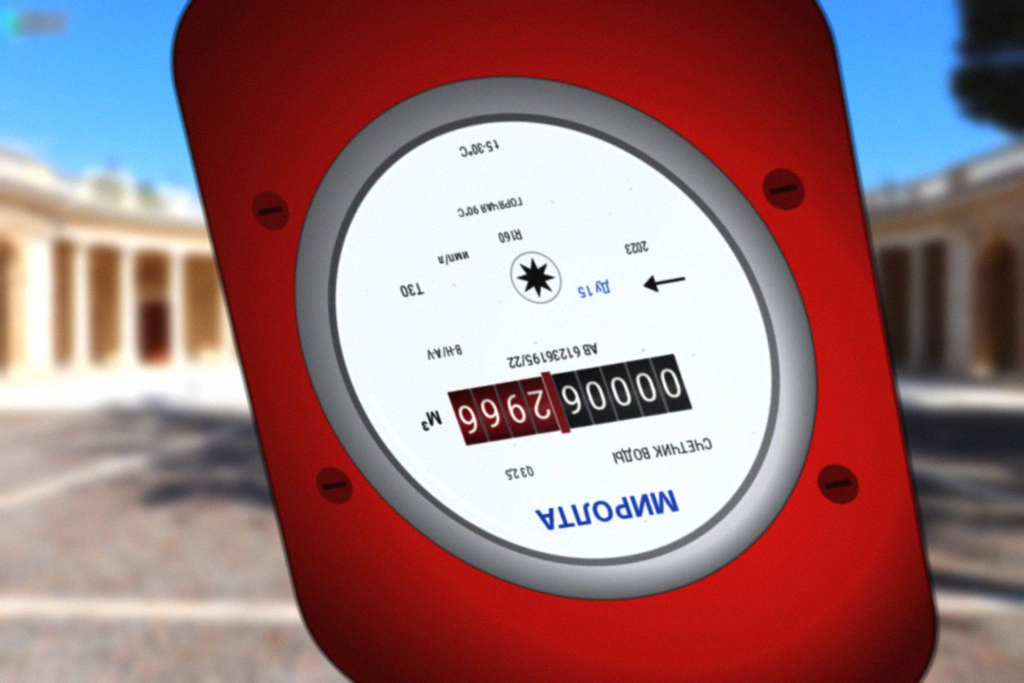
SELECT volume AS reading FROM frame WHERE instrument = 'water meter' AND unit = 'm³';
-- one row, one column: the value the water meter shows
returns 6.2966 m³
